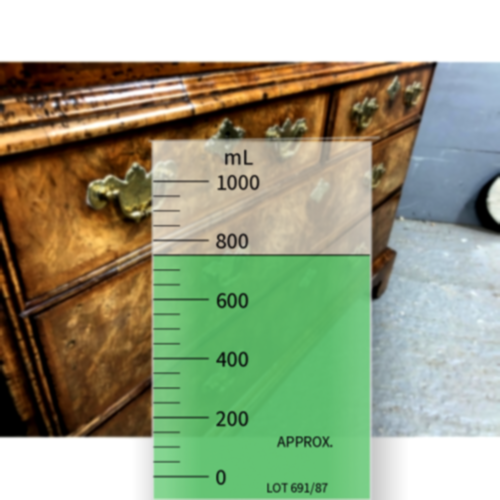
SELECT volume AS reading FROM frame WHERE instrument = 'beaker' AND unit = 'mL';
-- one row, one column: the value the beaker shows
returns 750 mL
